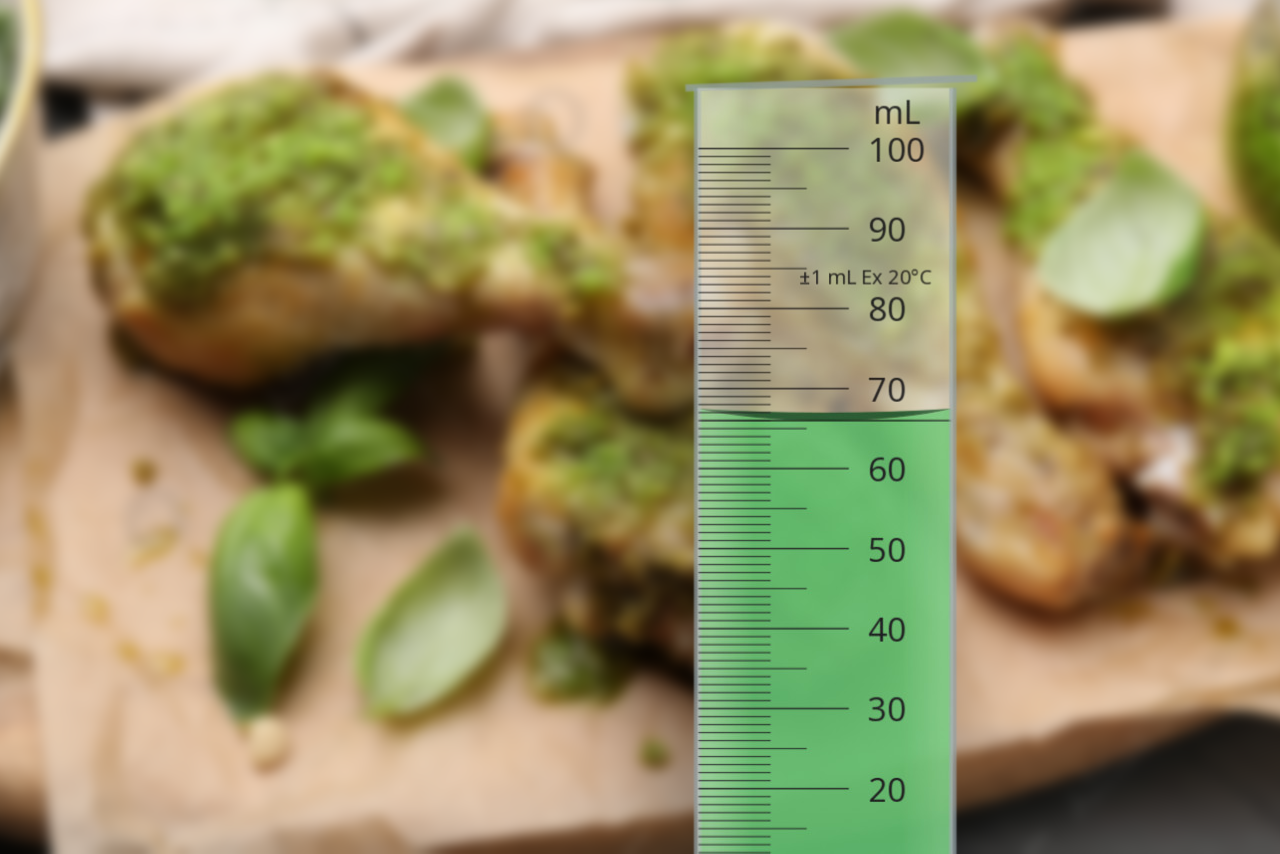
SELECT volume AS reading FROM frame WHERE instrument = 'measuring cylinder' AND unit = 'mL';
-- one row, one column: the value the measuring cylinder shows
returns 66 mL
